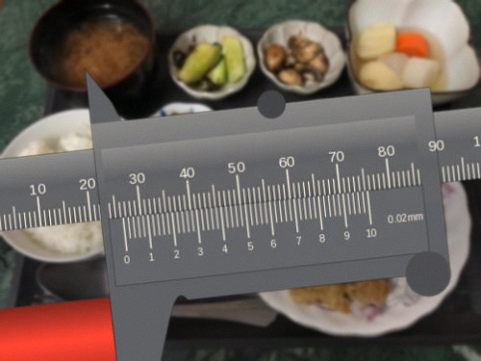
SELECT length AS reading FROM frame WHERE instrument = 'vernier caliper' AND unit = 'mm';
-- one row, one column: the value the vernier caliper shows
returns 26.5 mm
